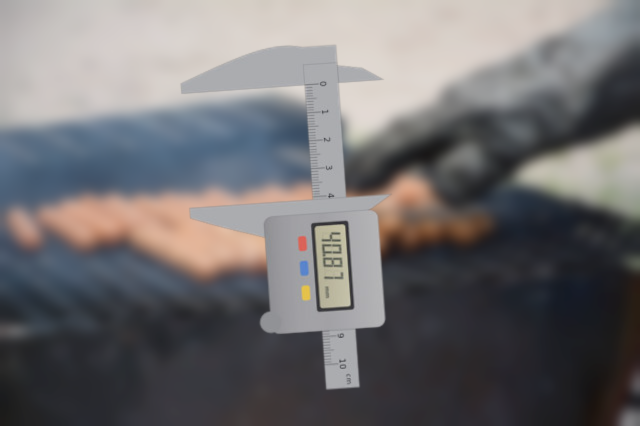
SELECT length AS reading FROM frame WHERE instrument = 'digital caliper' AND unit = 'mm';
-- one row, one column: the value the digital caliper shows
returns 40.87 mm
